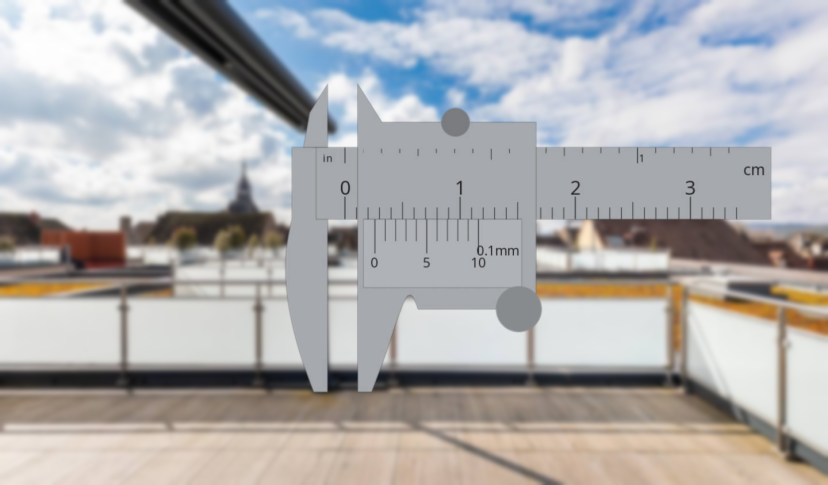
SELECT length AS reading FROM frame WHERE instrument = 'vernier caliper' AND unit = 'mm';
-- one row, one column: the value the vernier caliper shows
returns 2.6 mm
